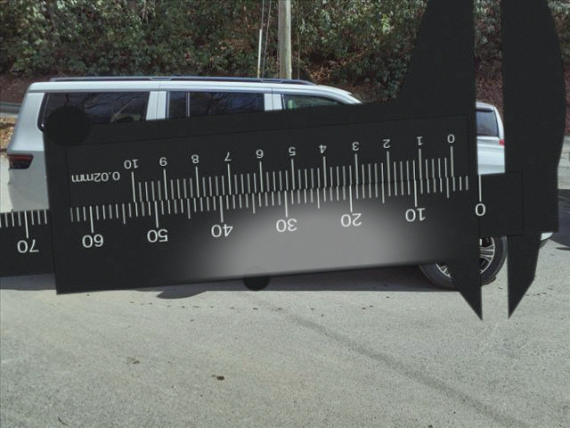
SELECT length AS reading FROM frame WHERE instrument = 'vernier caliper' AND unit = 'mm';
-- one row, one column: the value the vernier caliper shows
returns 4.2 mm
